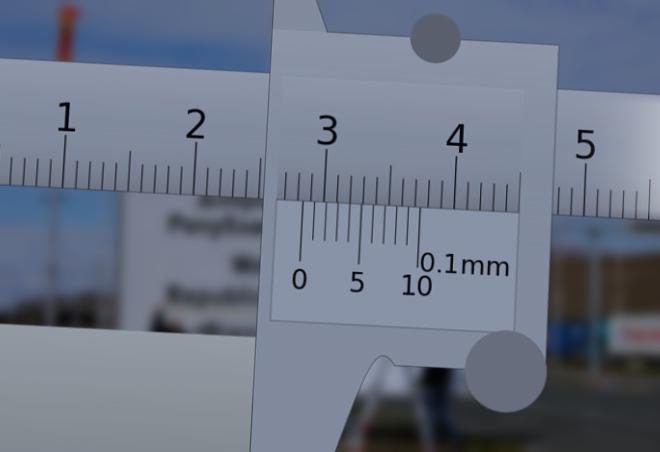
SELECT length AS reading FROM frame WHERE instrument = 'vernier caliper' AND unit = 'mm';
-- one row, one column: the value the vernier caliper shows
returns 28.4 mm
